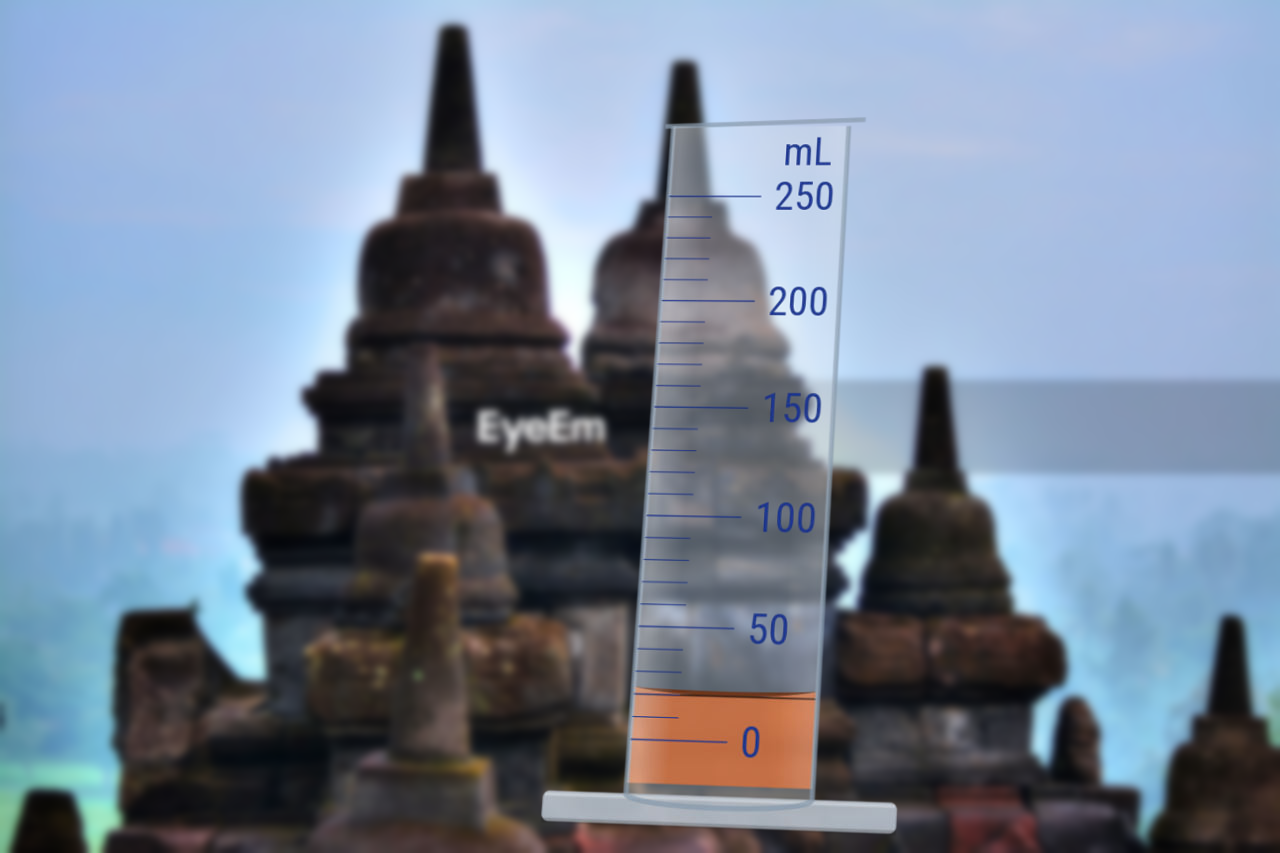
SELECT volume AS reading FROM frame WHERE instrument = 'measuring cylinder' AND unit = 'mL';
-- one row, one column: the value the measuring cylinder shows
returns 20 mL
